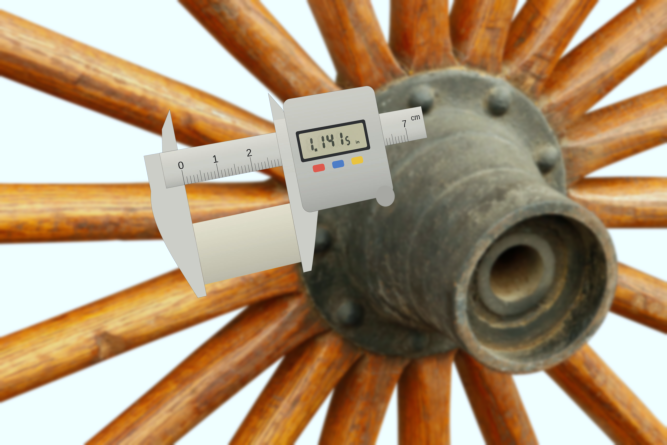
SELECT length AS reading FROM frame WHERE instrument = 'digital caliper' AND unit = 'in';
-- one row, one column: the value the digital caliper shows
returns 1.1415 in
